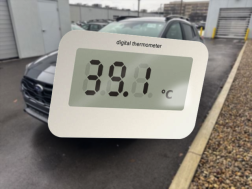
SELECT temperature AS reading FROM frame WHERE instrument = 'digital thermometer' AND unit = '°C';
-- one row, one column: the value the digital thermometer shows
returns 39.1 °C
